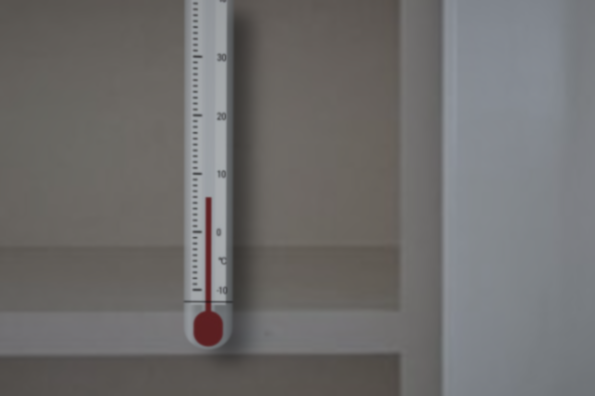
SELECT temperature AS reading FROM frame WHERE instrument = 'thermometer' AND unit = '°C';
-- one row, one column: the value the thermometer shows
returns 6 °C
